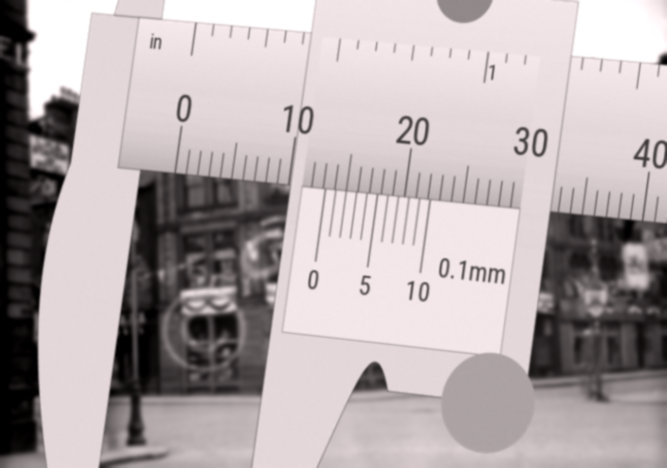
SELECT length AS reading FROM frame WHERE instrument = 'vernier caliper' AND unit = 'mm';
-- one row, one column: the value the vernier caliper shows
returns 13.2 mm
